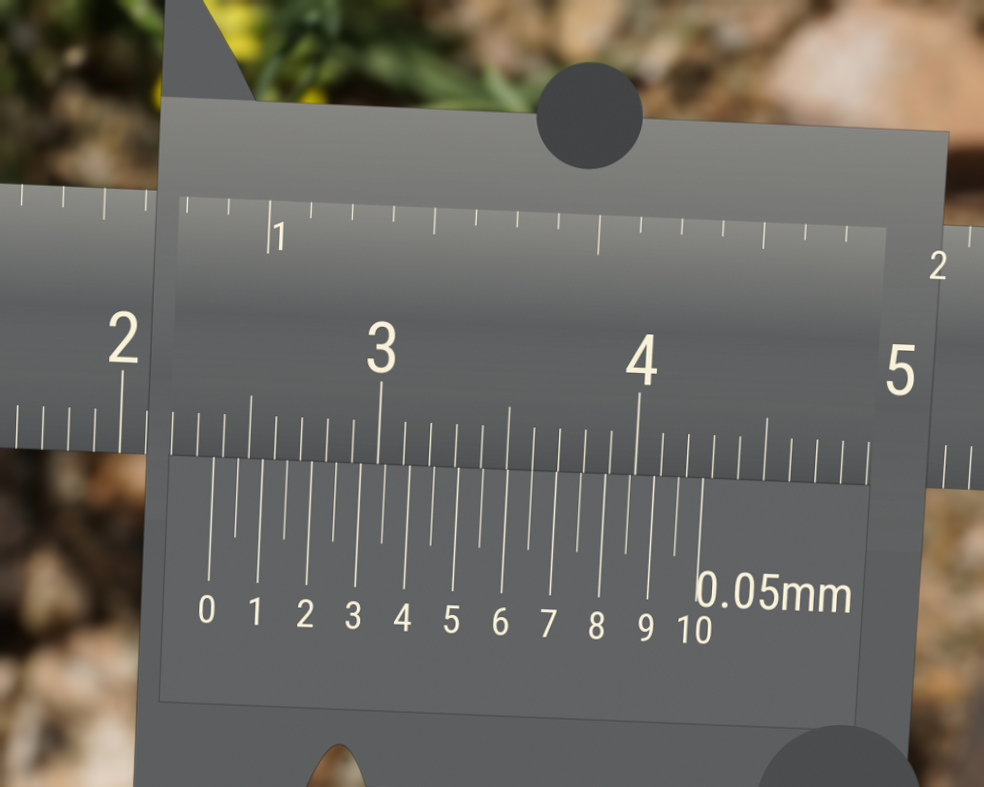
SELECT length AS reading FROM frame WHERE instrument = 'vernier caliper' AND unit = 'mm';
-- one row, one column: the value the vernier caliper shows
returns 23.65 mm
